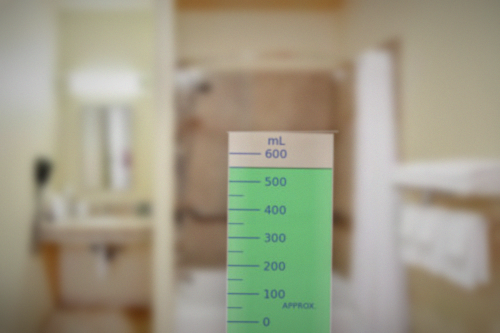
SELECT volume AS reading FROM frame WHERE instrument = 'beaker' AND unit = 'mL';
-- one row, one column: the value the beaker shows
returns 550 mL
